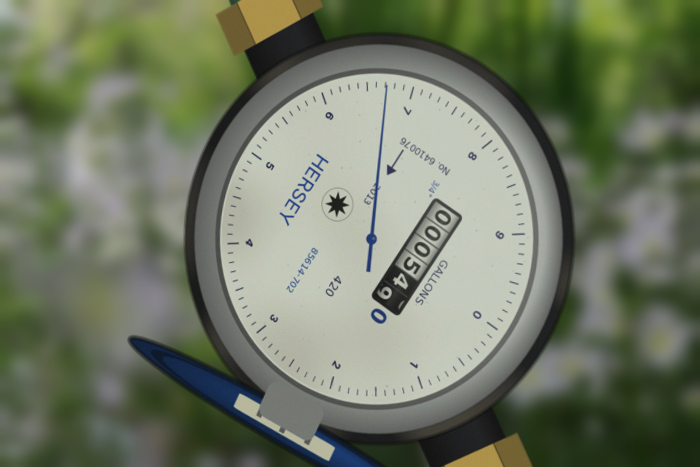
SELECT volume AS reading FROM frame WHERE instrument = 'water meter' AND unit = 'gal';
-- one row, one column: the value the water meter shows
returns 5486.7 gal
